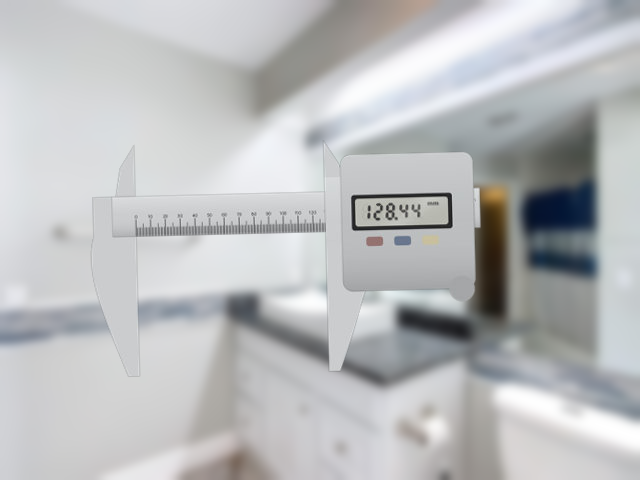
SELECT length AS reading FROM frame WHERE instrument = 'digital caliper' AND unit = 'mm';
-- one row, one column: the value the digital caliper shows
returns 128.44 mm
